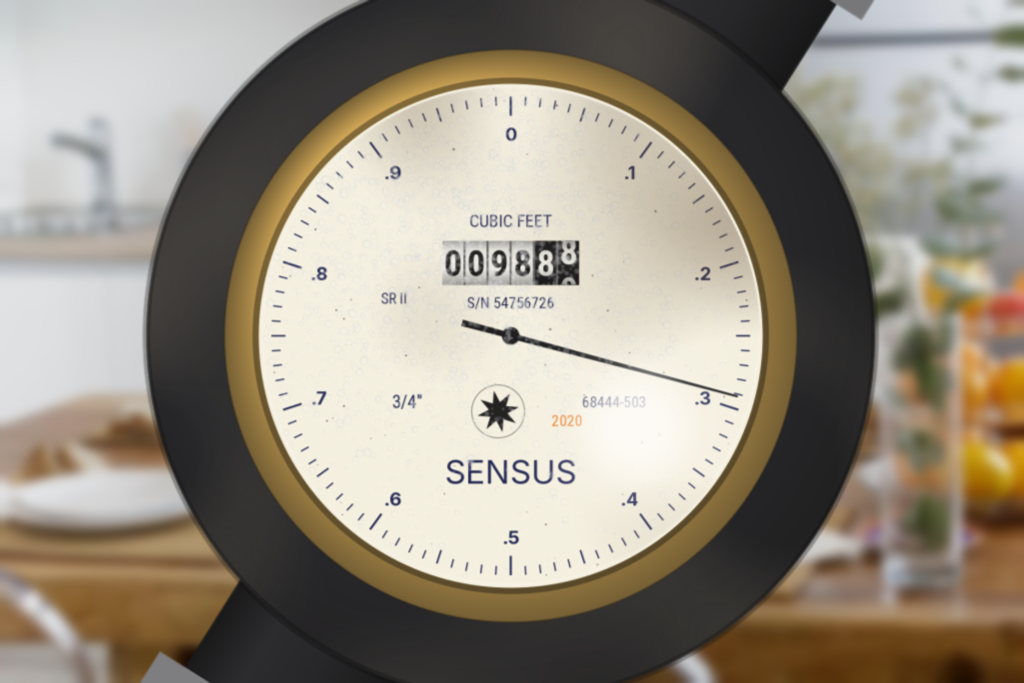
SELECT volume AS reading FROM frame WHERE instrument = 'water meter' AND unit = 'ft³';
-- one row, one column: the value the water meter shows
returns 9888.29 ft³
